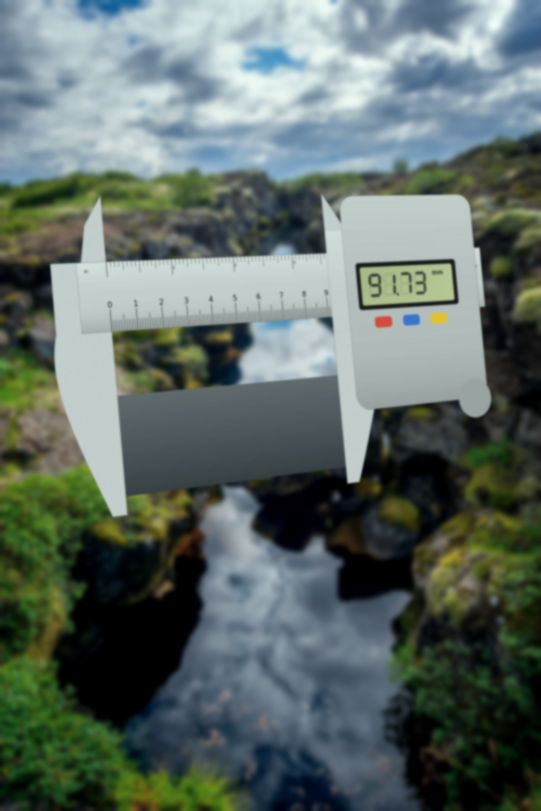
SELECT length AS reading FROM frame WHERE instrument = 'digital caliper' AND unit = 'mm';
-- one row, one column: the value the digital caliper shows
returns 91.73 mm
